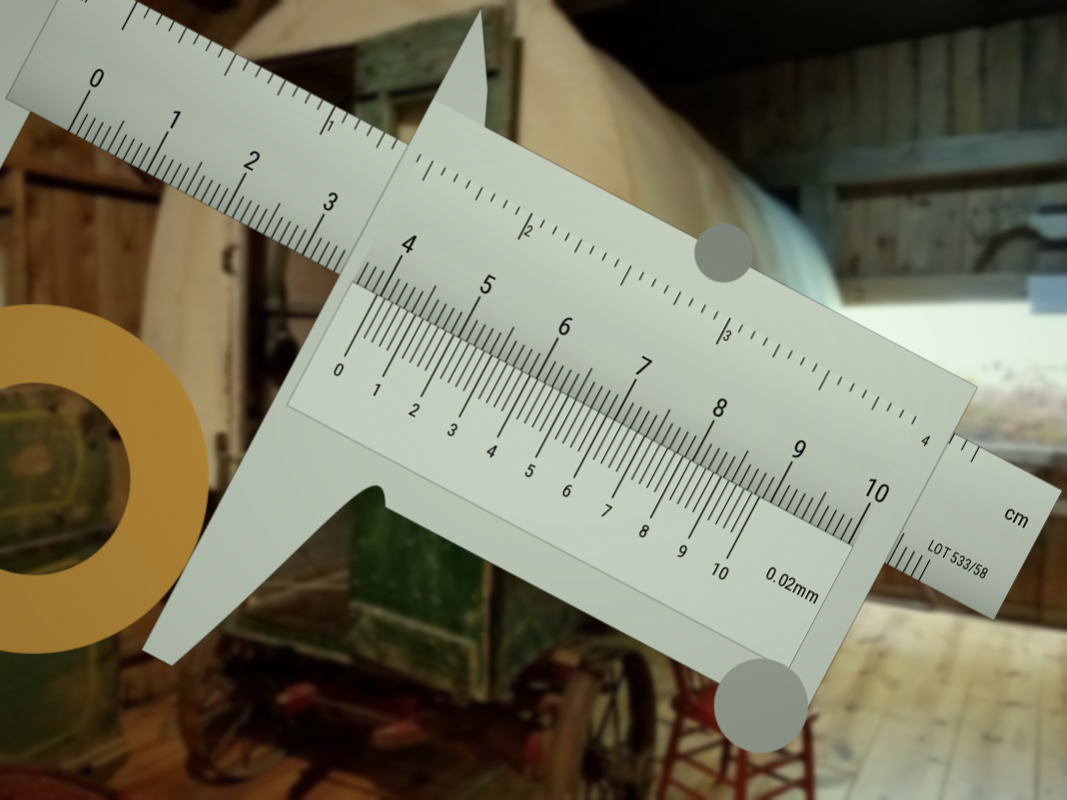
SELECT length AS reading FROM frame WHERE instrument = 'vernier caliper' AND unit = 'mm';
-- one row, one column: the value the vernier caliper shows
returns 39.6 mm
